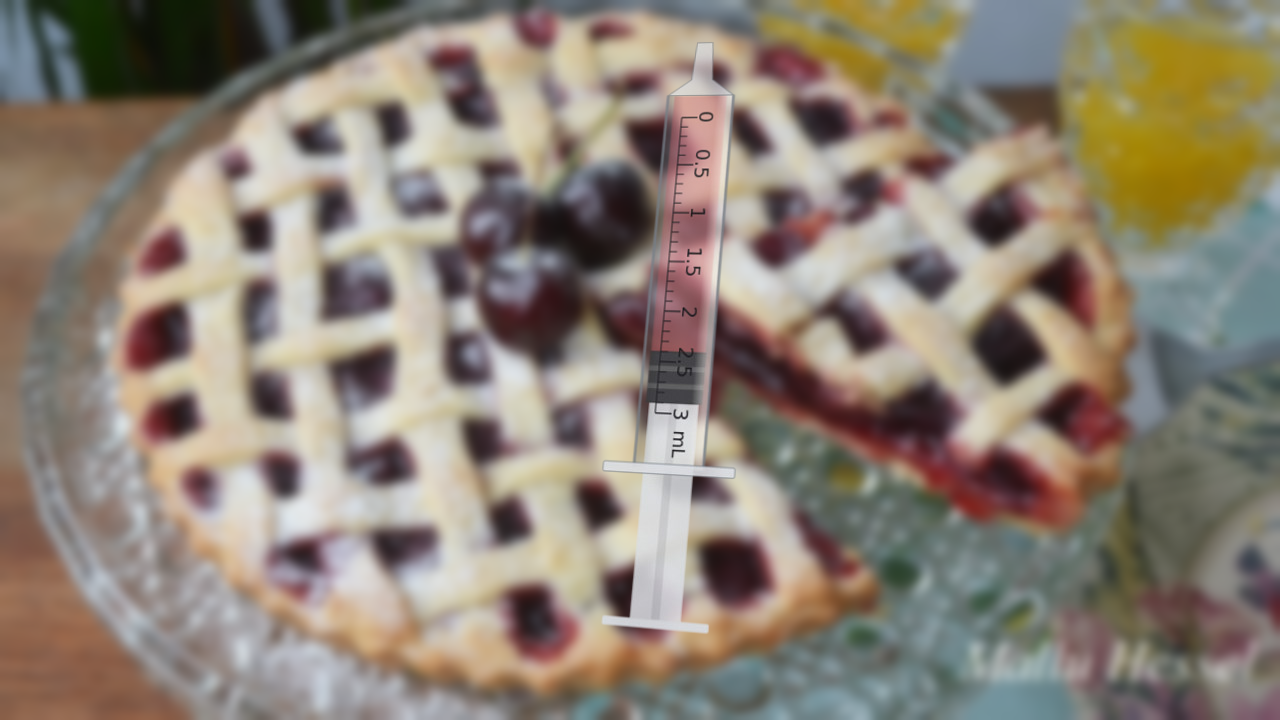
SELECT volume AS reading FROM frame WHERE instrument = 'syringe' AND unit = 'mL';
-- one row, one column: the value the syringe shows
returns 2.4 mL
